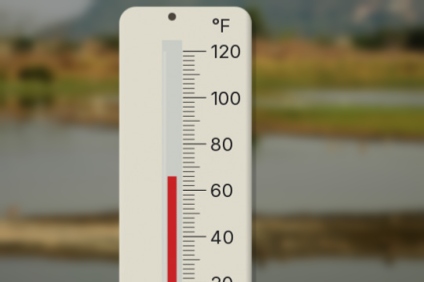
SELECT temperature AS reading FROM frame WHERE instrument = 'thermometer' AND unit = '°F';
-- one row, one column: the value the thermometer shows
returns 66 °F
